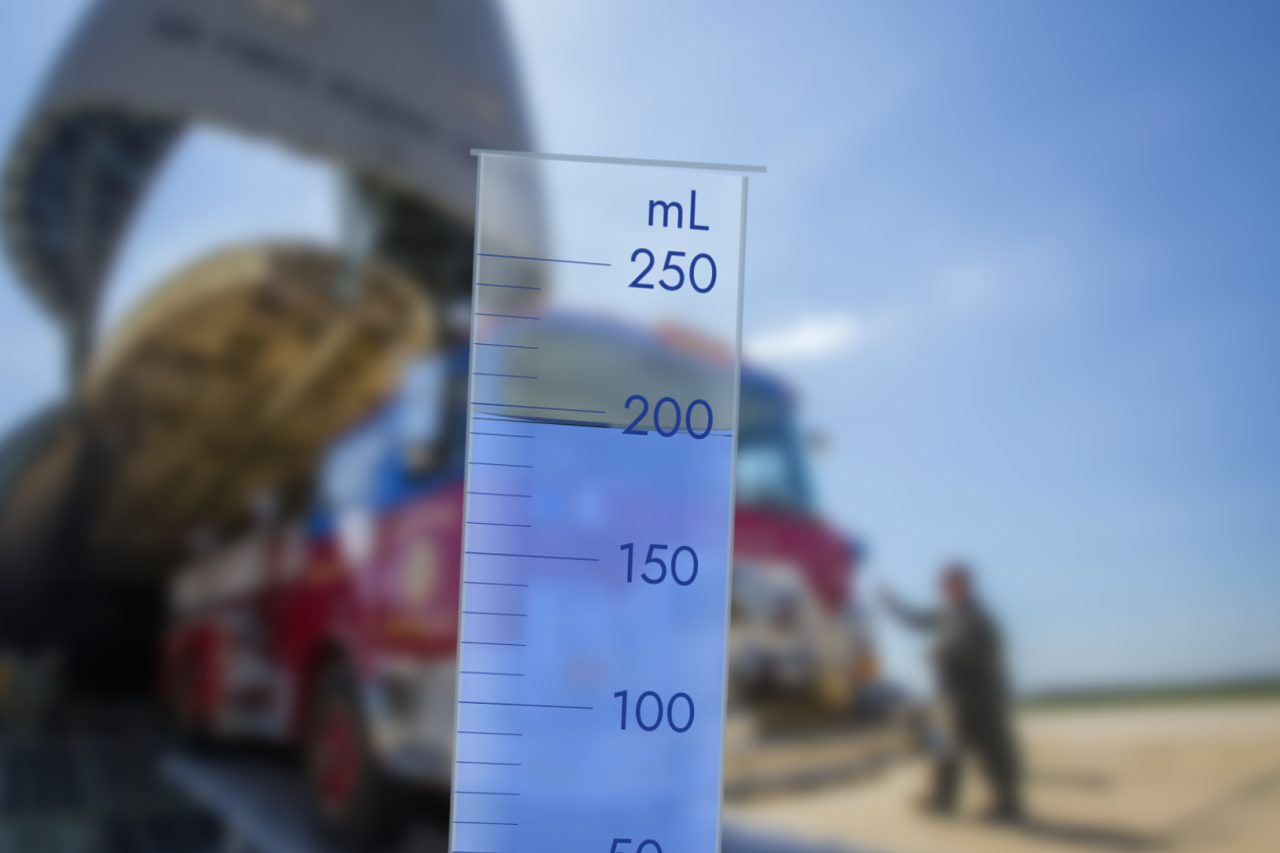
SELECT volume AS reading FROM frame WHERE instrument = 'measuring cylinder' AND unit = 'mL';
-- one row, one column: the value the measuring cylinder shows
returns 195 mL
